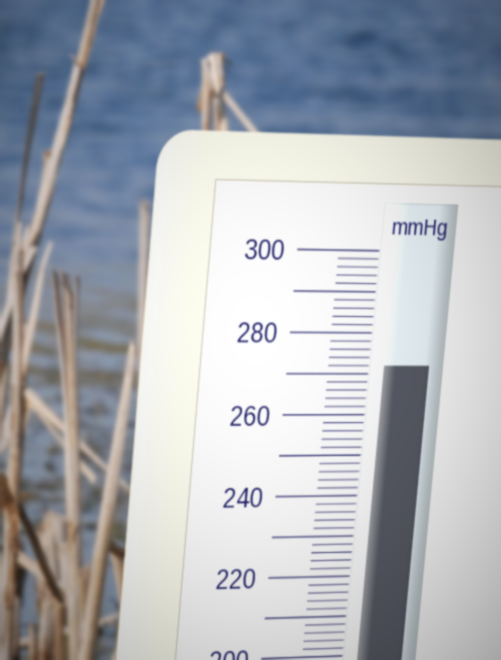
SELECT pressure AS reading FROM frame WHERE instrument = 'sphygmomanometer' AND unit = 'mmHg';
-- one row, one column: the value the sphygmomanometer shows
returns 272 mmHg
